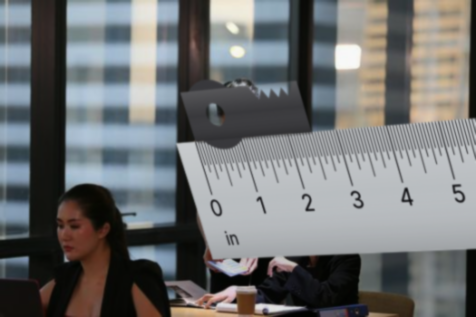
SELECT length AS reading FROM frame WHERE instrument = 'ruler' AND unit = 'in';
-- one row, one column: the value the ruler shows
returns 2.5 in
